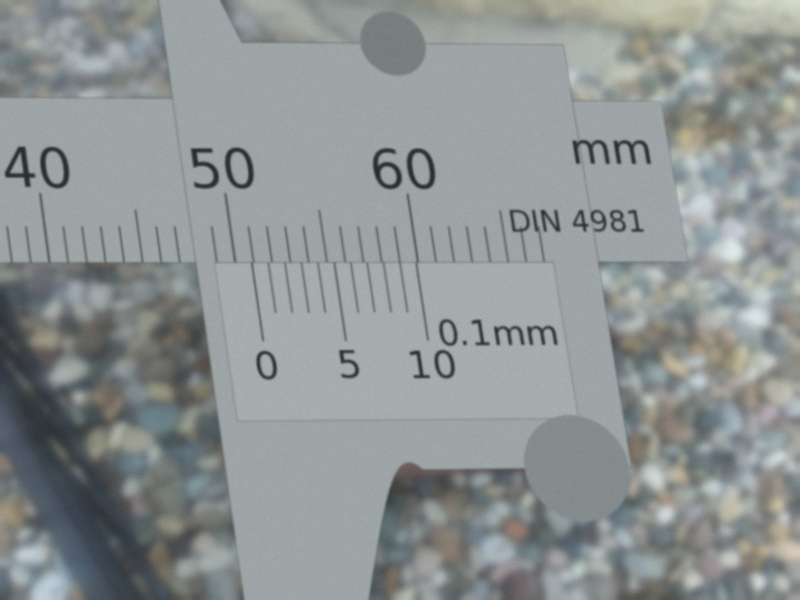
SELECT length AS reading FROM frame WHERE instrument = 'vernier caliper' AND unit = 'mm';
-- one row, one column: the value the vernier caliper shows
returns 50.9 mm
